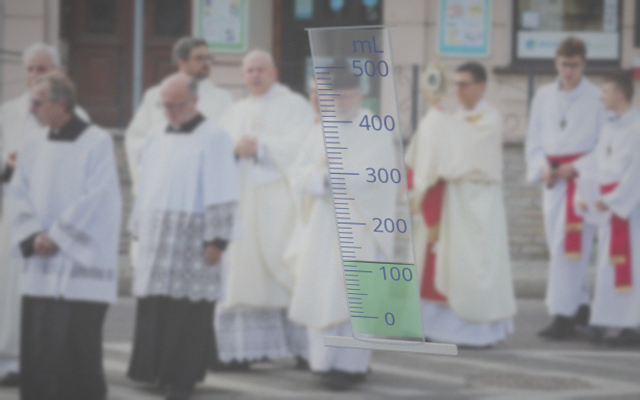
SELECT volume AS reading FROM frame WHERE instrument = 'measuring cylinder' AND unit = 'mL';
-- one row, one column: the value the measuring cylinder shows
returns 120 mL
